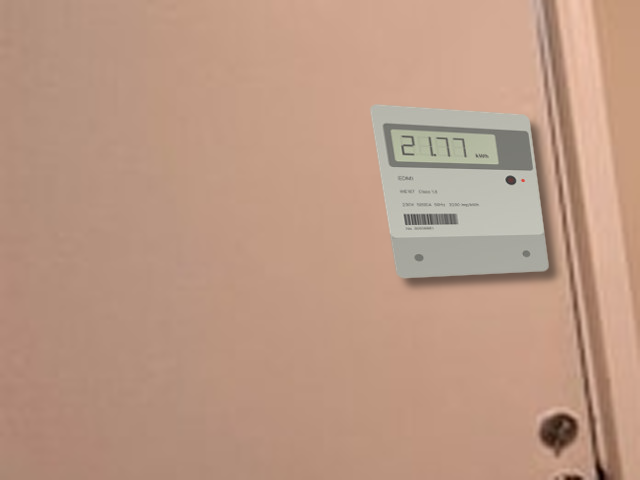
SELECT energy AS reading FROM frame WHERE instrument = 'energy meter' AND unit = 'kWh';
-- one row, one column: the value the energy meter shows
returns 21.77 kWh
